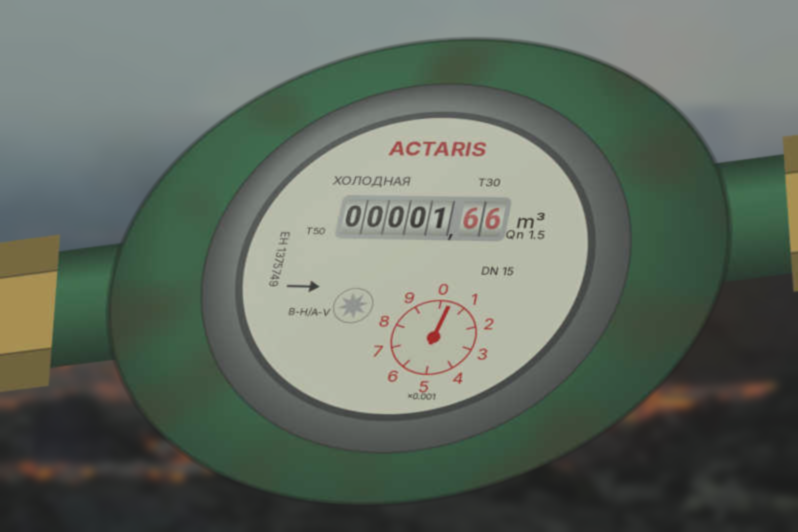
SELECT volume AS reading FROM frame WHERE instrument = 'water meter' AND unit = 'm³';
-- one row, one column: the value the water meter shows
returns 1.660 m³
